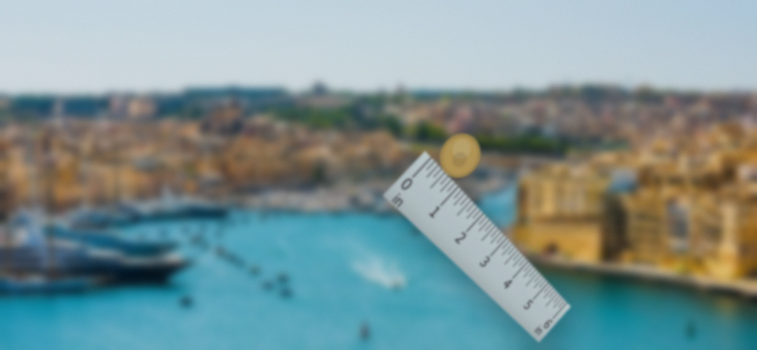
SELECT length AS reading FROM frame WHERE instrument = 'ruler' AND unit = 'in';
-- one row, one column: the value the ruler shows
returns 1 in
